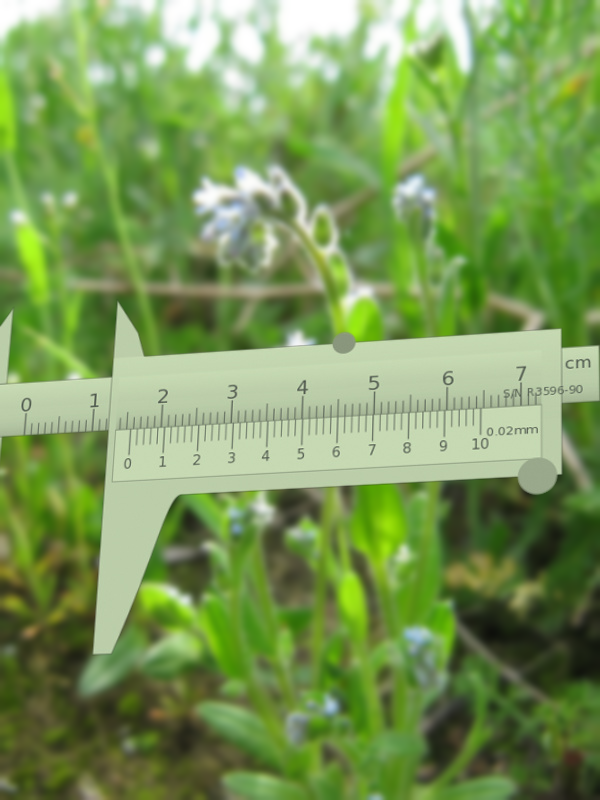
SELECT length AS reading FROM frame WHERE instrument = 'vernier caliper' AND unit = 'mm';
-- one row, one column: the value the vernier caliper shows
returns 15.6 mm
